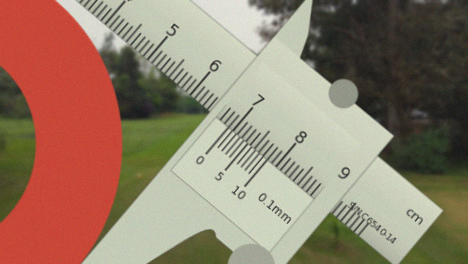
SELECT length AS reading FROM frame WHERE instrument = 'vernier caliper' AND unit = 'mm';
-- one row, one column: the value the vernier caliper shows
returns 69.0 mm
